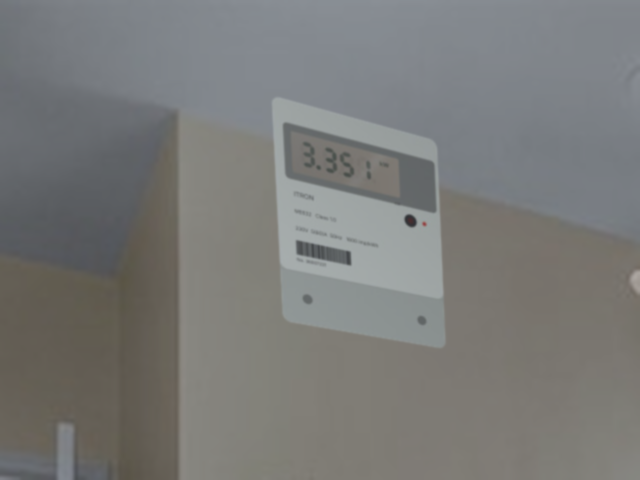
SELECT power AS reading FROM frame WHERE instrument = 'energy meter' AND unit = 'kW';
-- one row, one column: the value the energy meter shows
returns 3.351 kW
